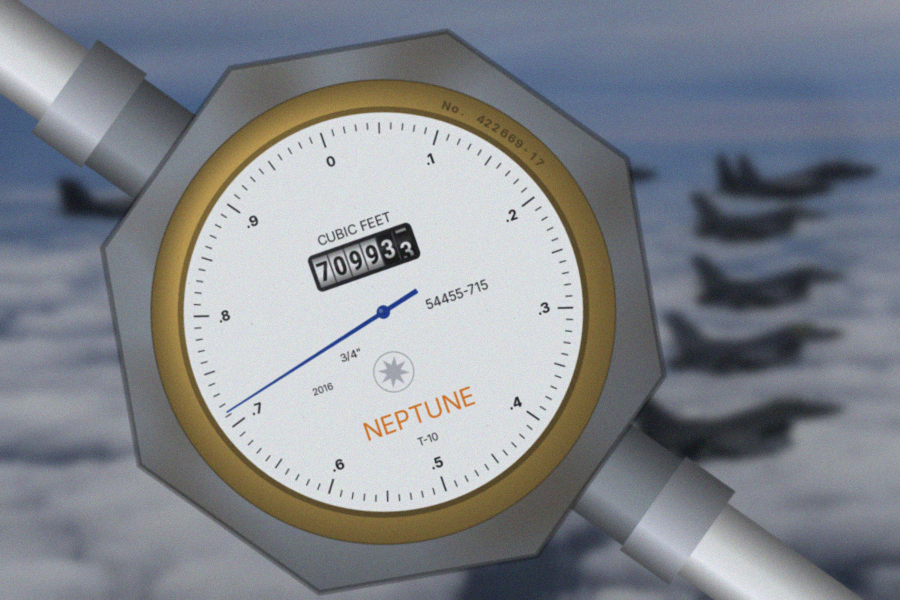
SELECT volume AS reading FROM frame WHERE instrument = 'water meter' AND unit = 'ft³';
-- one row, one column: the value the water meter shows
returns 709932.71 ft³
